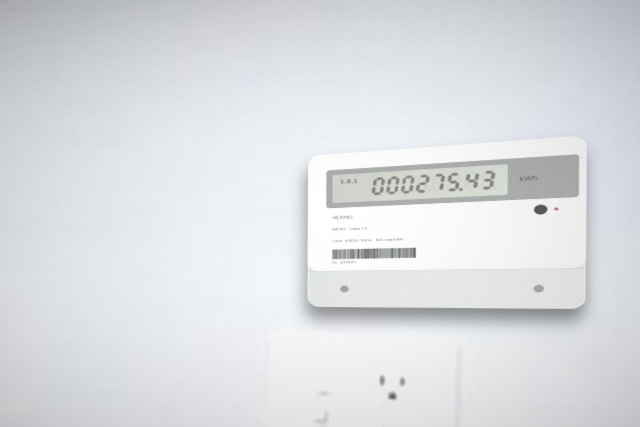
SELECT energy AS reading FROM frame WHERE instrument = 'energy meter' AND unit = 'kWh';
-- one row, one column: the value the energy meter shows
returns 275.43 kWh
